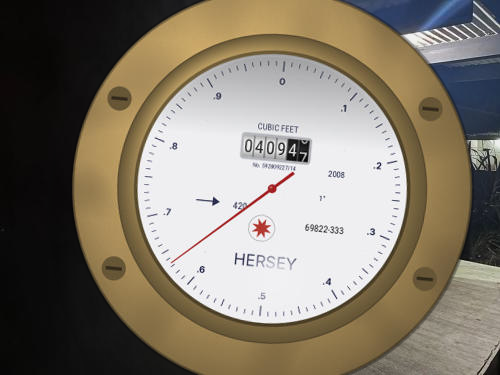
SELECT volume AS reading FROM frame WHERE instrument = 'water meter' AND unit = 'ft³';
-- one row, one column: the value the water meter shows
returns 40946.63 ft³
